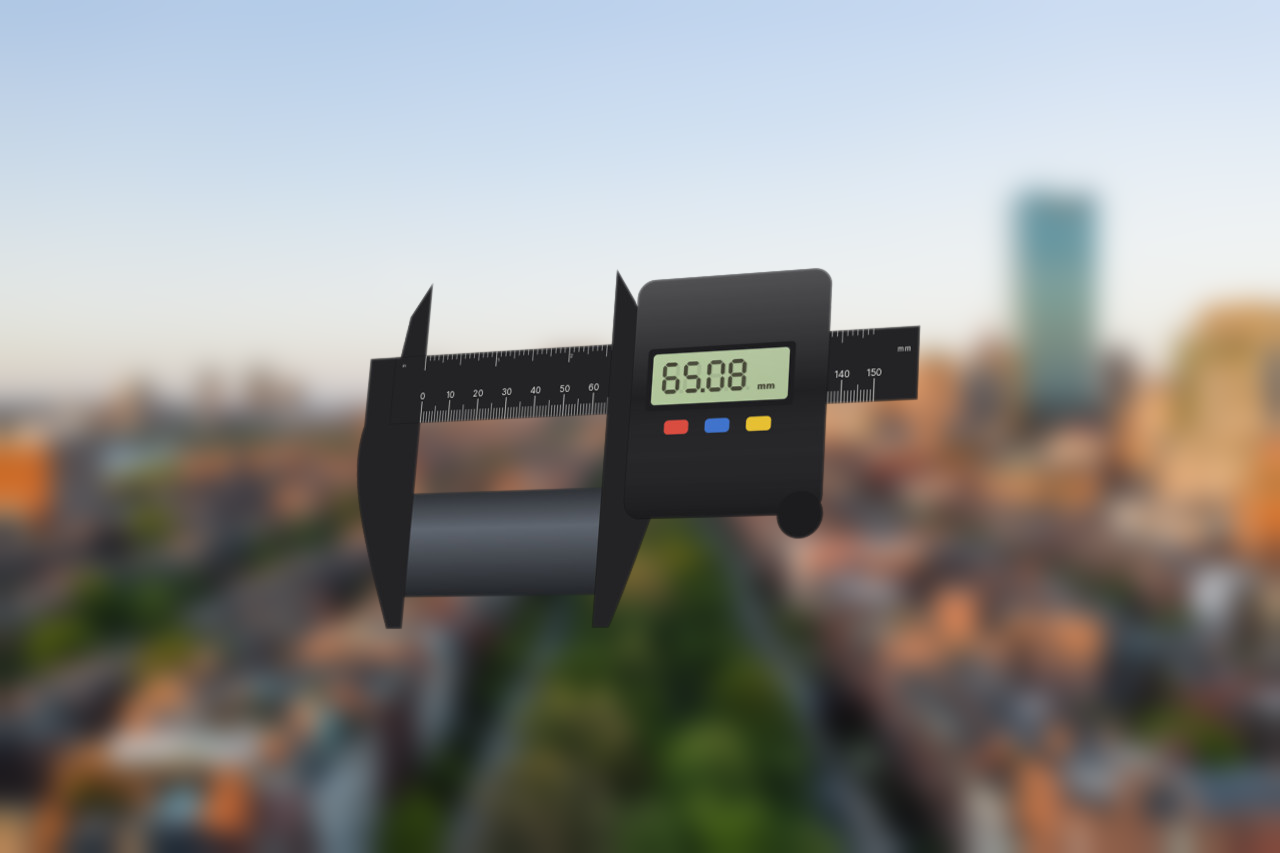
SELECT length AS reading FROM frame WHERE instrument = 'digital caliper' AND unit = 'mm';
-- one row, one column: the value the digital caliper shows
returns 65.08 mm
